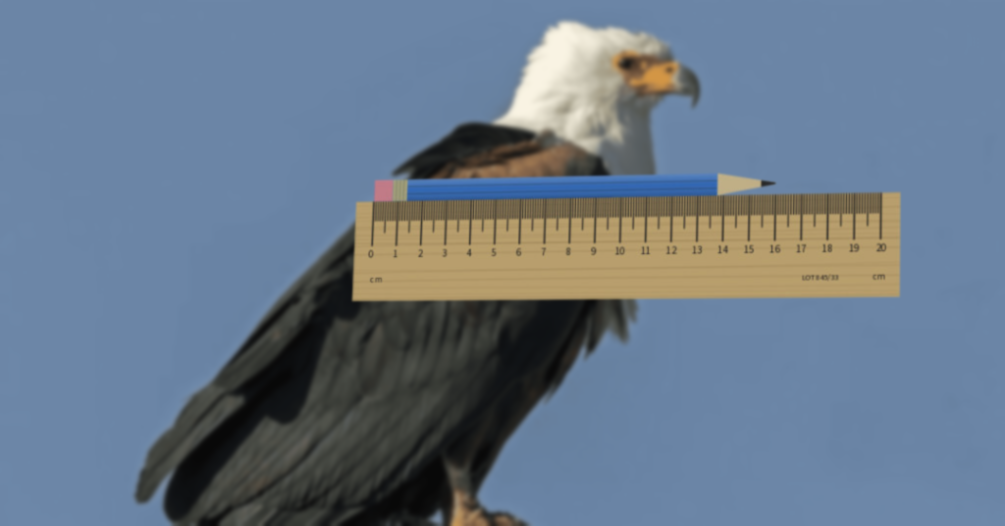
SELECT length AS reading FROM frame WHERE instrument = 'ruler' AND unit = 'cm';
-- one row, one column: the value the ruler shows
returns 16 cm
